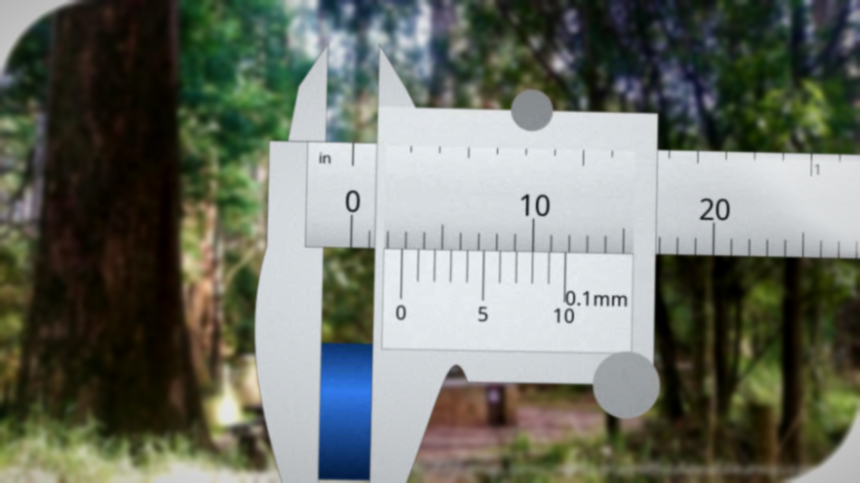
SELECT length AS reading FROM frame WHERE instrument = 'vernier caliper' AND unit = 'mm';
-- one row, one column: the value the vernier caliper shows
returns 2.8 mm
